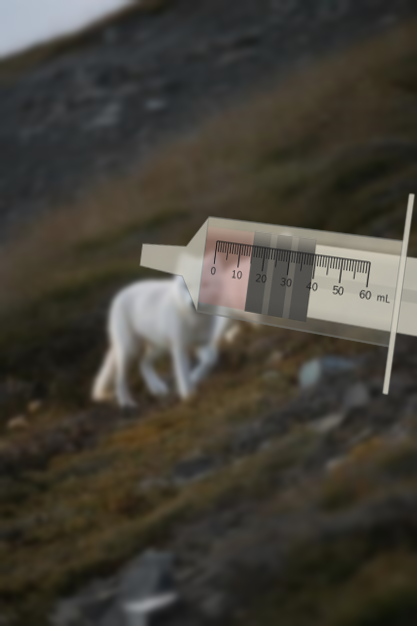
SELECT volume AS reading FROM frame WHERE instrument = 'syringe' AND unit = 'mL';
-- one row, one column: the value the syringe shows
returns 15 mL
